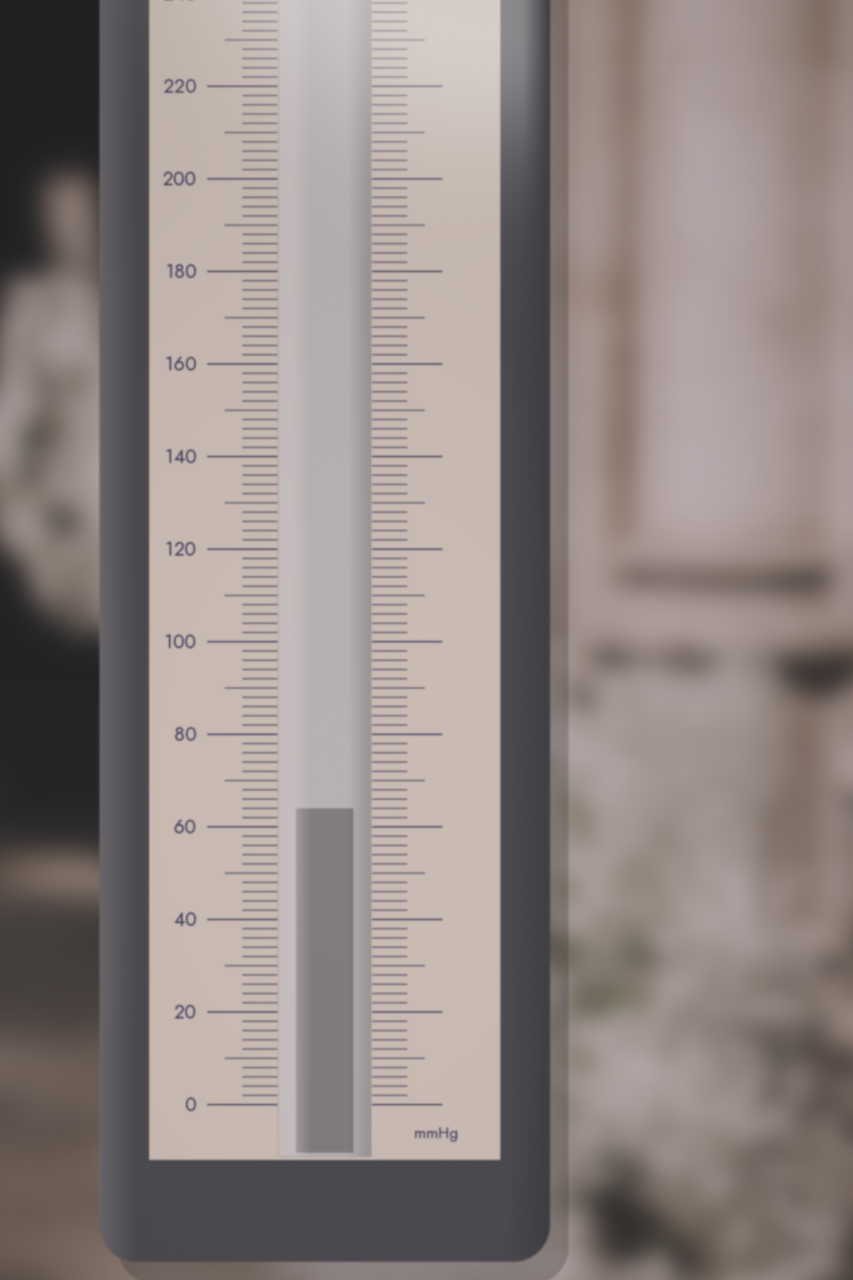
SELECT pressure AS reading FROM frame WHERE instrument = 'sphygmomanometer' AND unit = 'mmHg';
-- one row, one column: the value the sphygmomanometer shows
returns 64 mmHg
